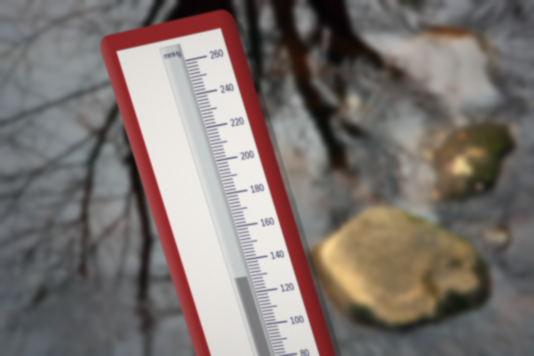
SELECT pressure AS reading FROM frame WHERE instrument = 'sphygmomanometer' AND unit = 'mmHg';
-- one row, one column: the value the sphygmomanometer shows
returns 130 mmHg
